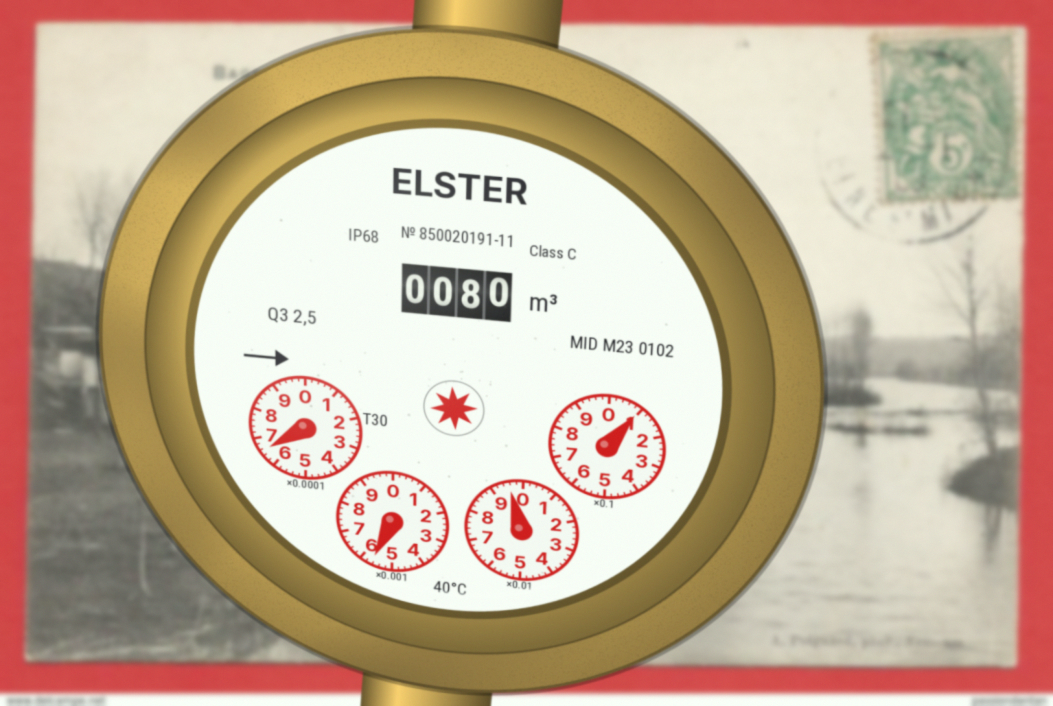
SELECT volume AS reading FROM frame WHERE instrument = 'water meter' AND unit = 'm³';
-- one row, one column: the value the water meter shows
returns 80.0956 m³
